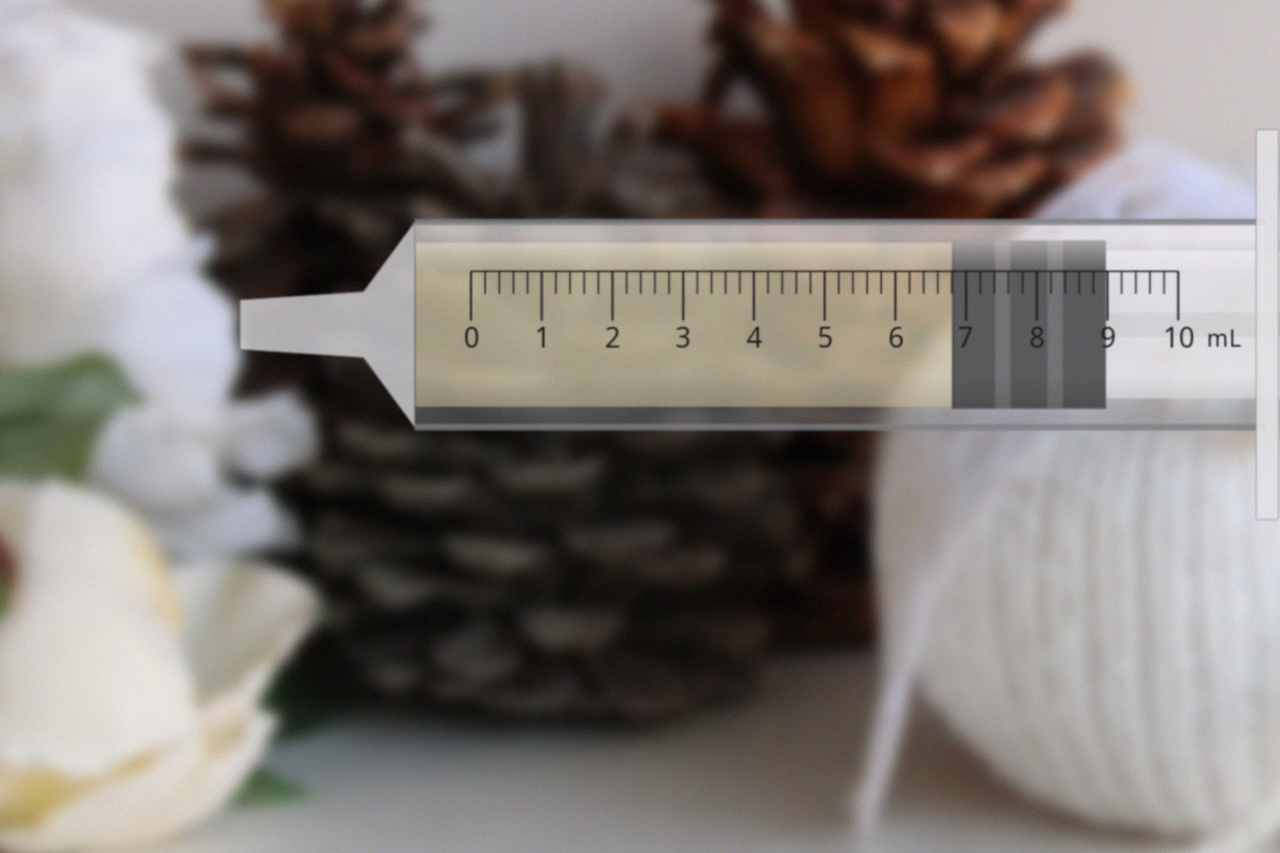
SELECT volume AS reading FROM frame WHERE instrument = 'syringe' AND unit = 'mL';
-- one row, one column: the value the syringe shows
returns 6.8 mL
